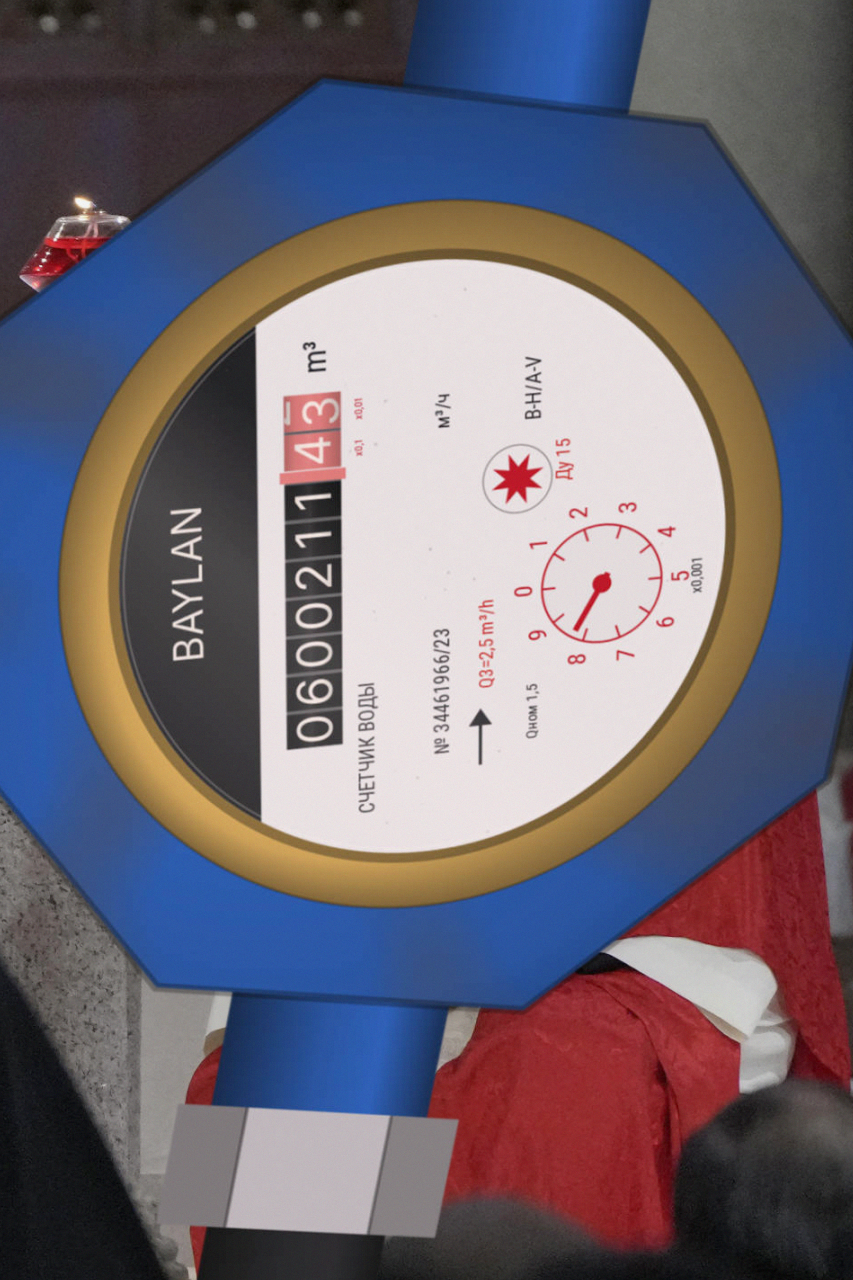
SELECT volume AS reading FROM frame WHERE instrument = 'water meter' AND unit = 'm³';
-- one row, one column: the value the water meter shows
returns 600211.428 m³
